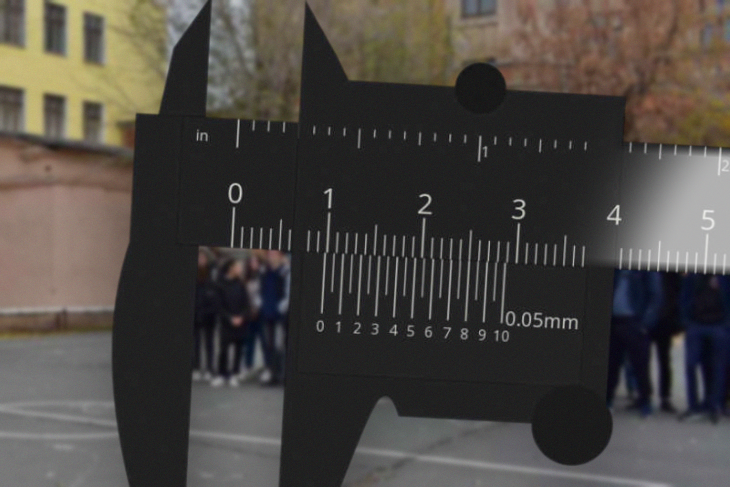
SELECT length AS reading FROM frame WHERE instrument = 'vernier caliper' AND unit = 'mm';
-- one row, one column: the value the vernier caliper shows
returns 9.8 mm
